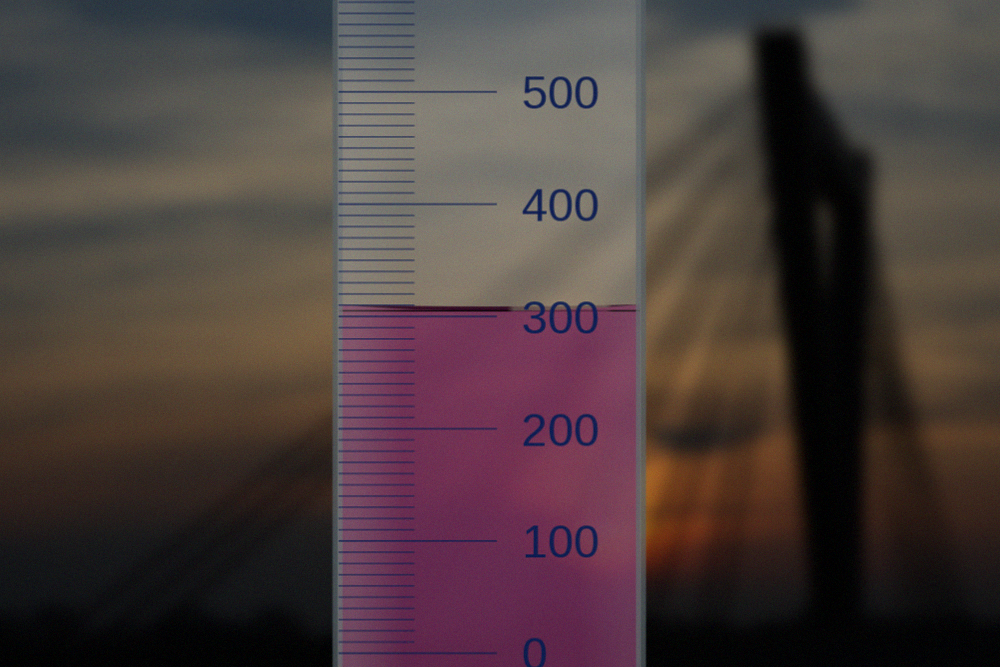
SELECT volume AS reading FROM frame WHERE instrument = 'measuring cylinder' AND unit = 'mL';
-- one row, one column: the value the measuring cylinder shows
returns 305 mL
